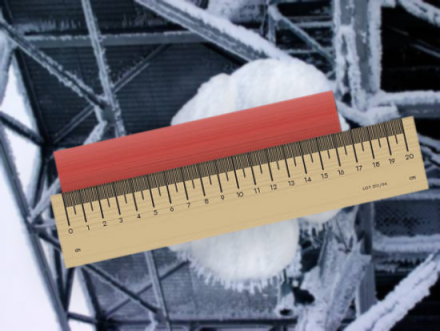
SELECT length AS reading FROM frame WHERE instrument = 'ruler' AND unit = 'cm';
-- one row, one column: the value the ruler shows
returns 16.5 cm
